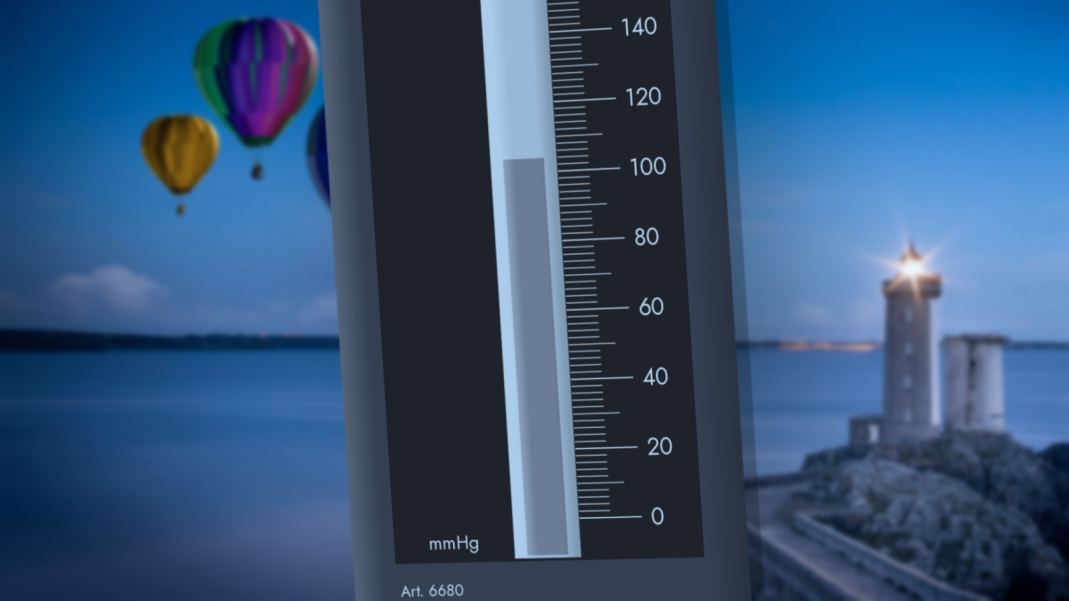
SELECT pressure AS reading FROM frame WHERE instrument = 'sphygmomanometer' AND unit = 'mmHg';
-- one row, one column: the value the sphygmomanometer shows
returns 104 mmHg
